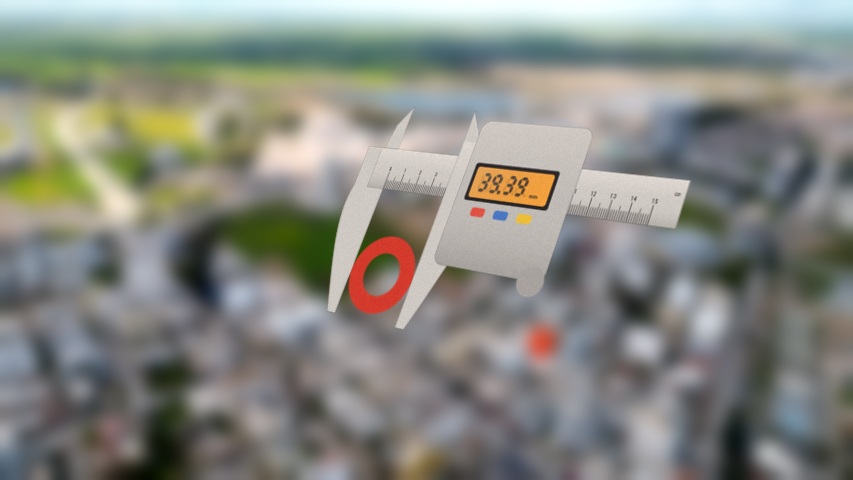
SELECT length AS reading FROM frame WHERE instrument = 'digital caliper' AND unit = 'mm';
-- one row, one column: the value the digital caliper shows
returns 39.39 mm
